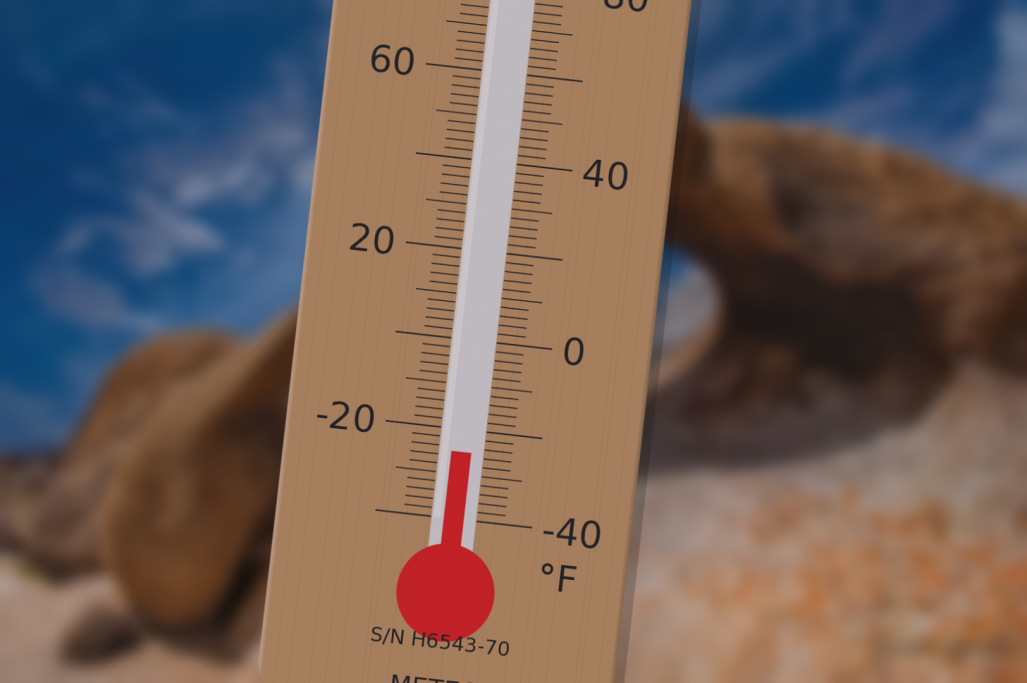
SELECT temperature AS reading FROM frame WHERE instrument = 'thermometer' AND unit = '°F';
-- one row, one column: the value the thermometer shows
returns -25 °F
